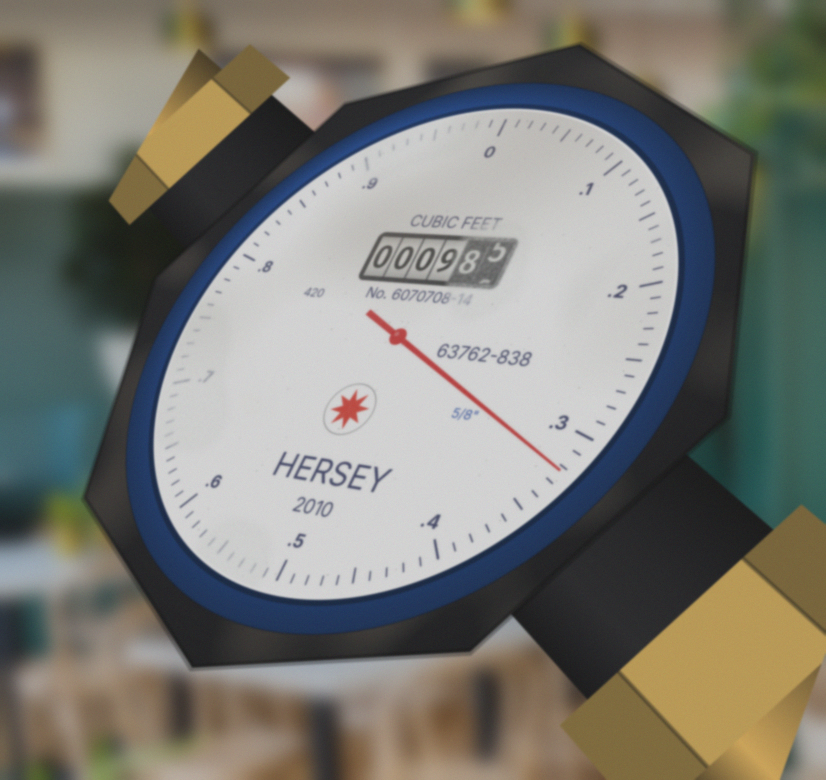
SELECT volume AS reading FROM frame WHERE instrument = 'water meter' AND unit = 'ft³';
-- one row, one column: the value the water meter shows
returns 985.32 ft³
